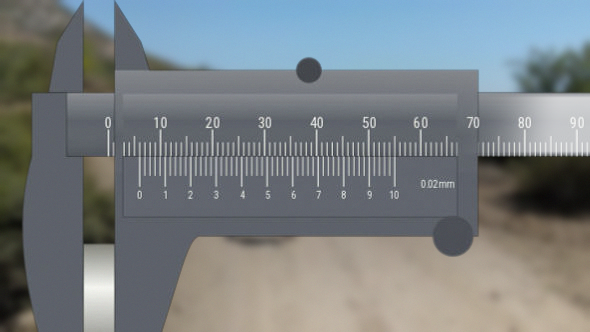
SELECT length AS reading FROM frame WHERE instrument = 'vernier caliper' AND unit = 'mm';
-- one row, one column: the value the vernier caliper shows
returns 6.0 mm
